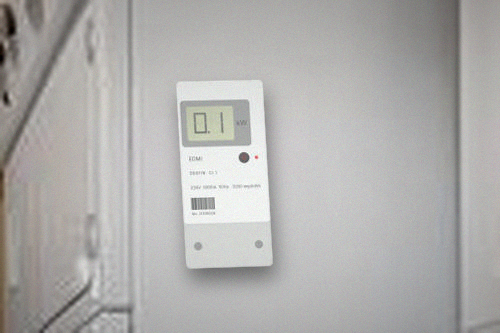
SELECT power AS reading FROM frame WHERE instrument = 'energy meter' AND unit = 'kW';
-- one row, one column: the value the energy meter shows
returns 0.1 kW
